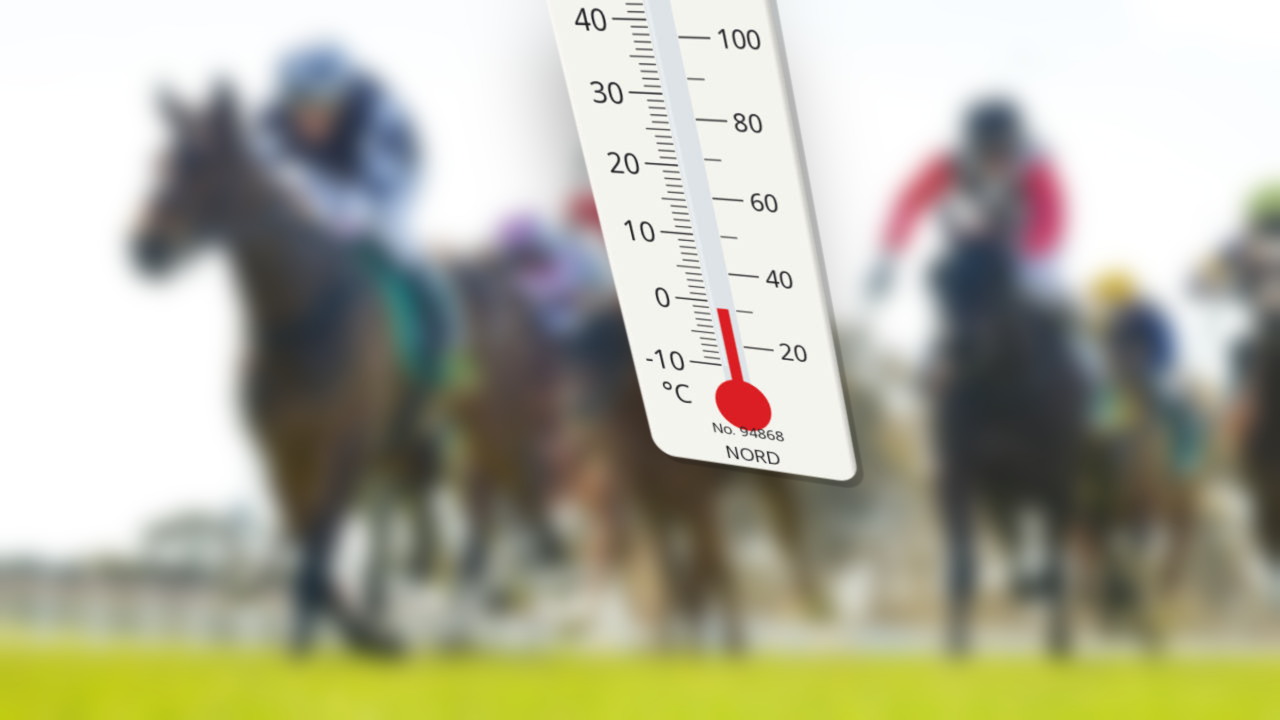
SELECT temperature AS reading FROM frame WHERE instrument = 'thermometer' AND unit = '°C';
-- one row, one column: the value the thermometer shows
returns -1 °C
